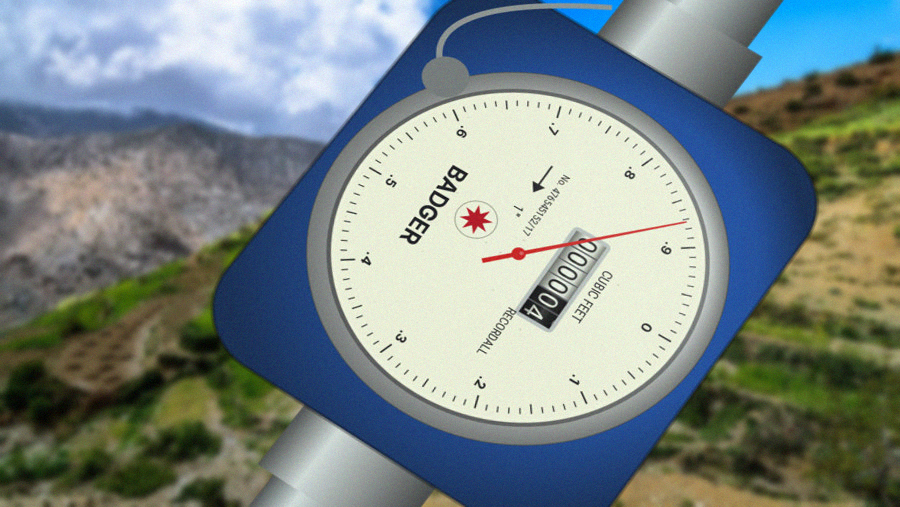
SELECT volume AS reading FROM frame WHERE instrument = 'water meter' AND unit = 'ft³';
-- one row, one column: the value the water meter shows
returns 3.87 ft³
